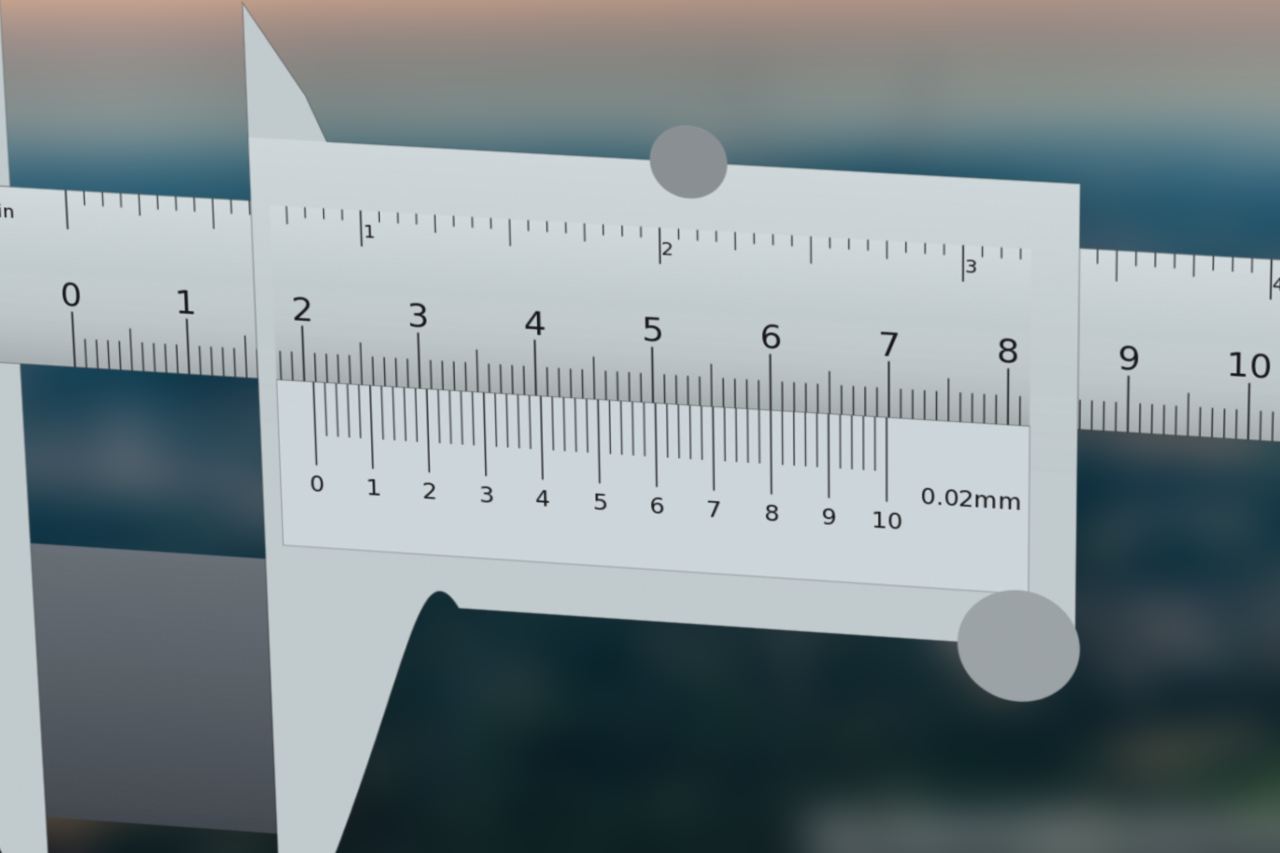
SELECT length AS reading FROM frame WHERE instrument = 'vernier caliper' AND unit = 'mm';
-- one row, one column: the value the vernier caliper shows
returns 20.8 mm
